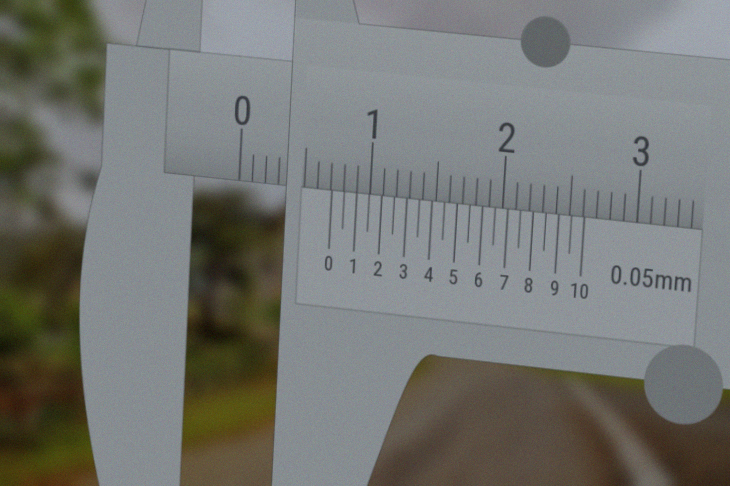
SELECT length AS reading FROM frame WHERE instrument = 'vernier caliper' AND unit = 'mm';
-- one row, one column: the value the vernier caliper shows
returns 7.1 mm
